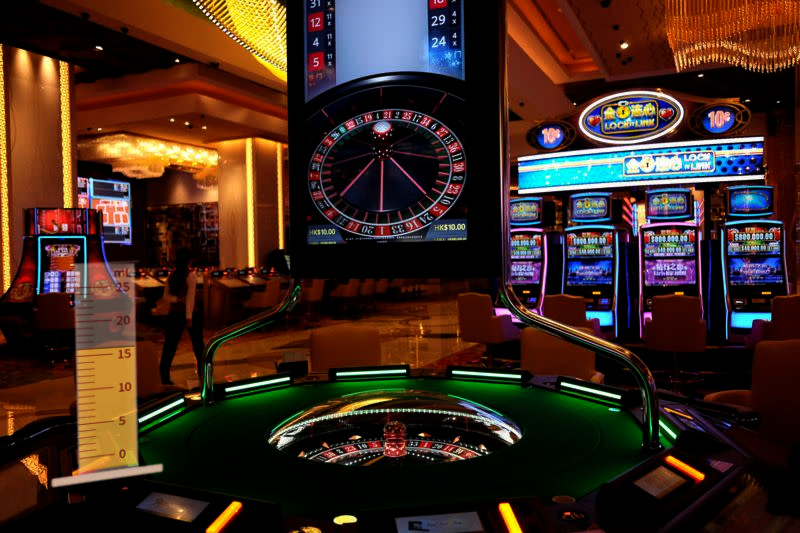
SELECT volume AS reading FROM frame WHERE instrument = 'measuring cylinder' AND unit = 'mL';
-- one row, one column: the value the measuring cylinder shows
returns 16 mL
